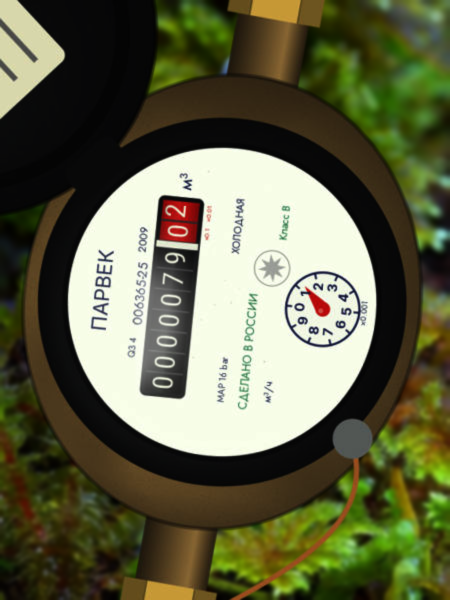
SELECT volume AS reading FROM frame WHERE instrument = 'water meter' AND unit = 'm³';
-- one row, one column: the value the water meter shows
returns 79.021 m³
